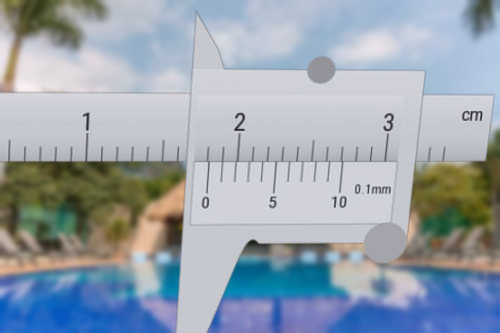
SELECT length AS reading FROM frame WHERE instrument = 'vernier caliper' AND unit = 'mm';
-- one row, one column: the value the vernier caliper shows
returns 18.1 mm
